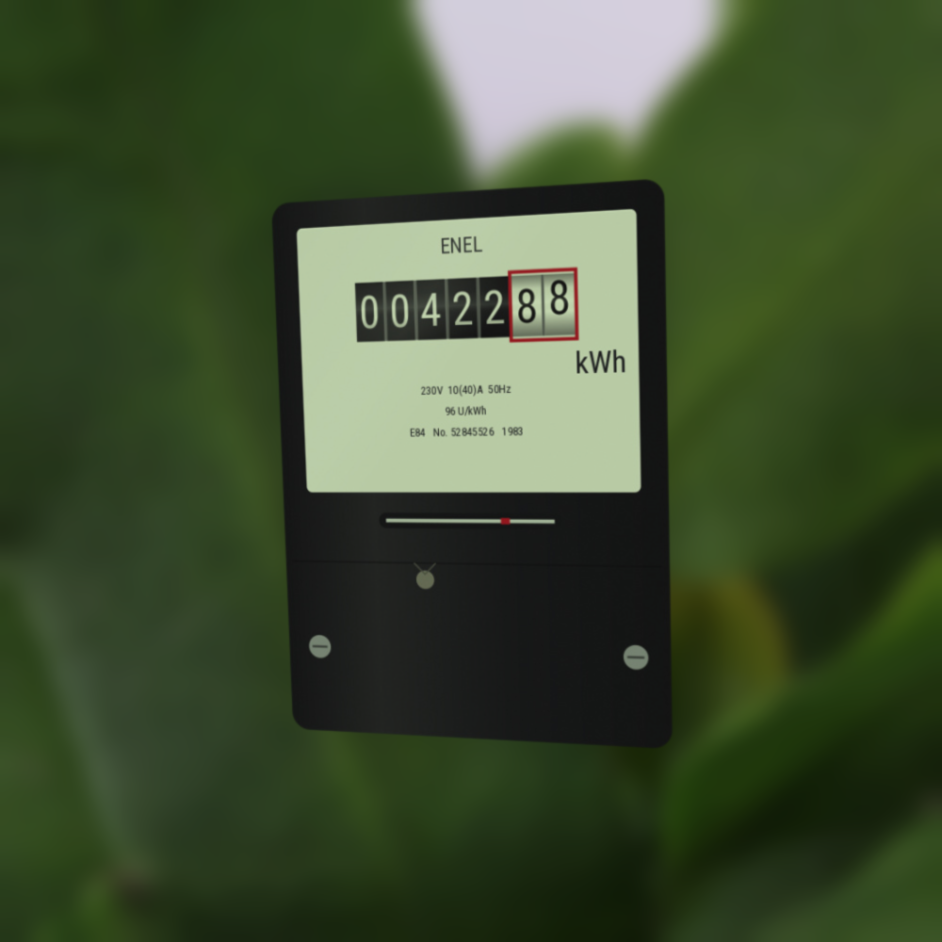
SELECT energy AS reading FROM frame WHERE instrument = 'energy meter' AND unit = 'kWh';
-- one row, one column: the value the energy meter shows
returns 422.88 kWh
